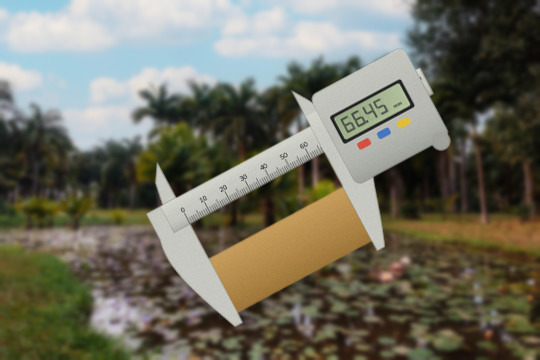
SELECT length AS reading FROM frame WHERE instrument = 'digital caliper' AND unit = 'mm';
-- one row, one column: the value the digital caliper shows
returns 66.45 mm
